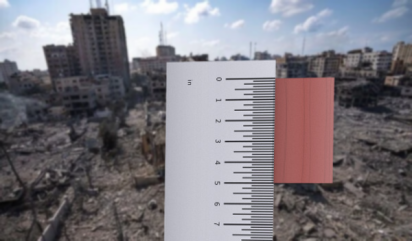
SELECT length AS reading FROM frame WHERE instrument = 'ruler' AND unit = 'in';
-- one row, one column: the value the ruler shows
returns 5 in
